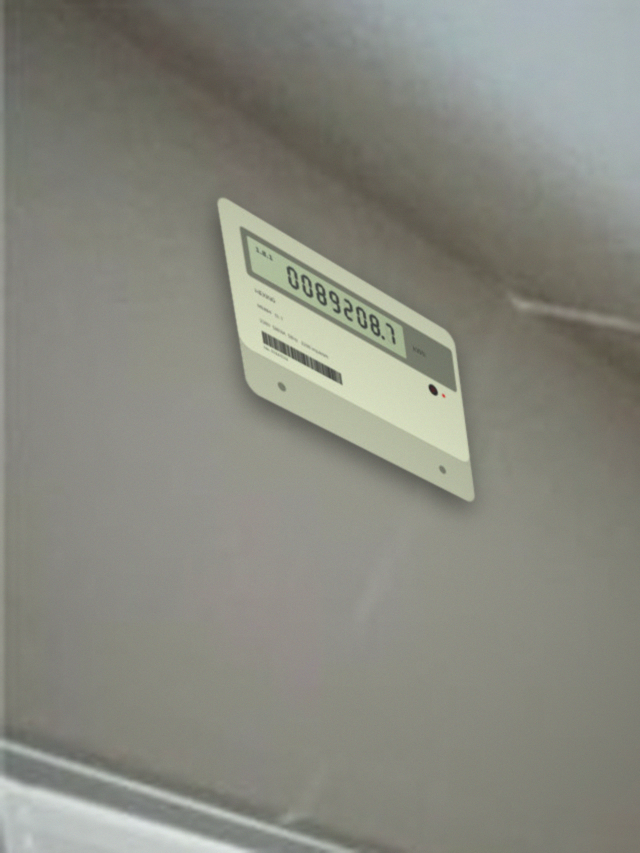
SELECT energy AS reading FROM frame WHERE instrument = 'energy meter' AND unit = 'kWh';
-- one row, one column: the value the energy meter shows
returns 89208.7 kWh
